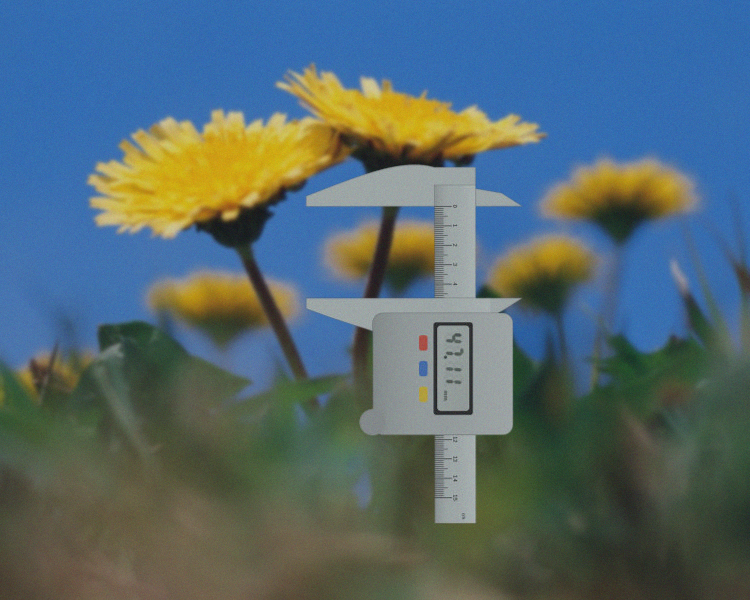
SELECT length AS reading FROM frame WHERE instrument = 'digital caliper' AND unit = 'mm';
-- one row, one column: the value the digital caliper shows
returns 47.11 mm
